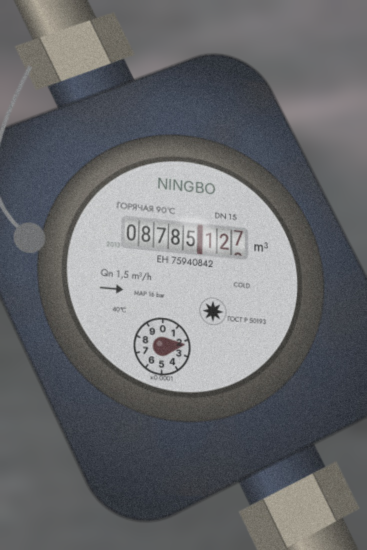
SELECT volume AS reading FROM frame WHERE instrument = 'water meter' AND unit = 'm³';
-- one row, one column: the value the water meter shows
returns 8785.1272 m³
